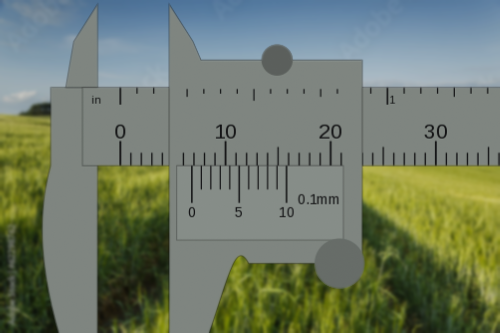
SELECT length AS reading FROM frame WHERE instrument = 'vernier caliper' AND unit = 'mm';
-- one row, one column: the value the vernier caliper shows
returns 6.8 mm
